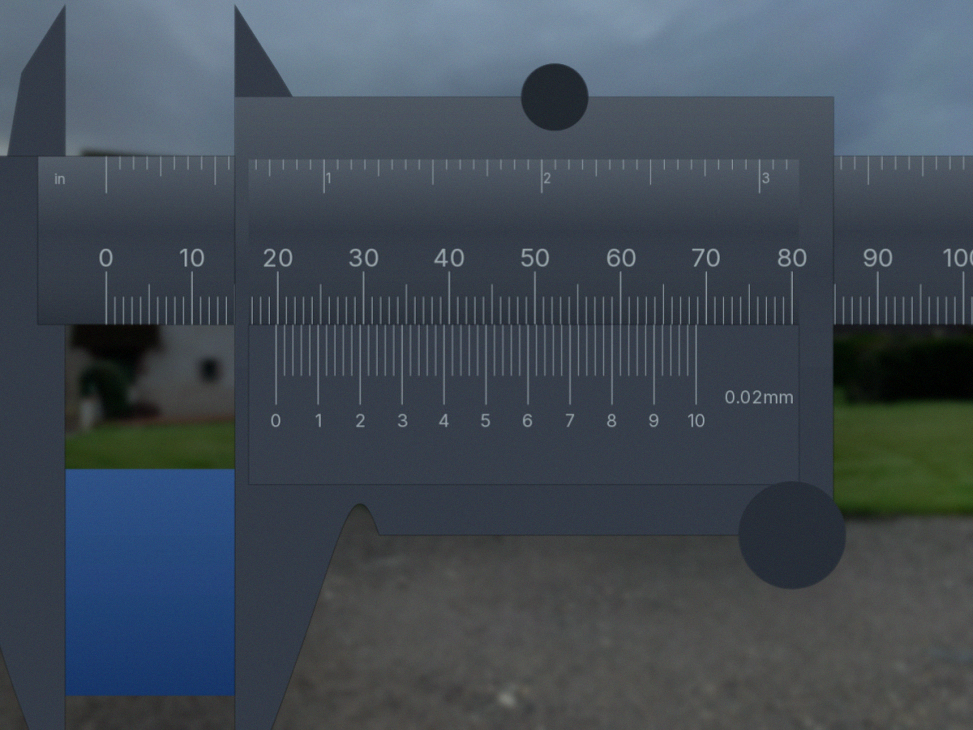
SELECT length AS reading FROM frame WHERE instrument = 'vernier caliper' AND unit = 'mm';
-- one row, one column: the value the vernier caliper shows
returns 19.8 mm
